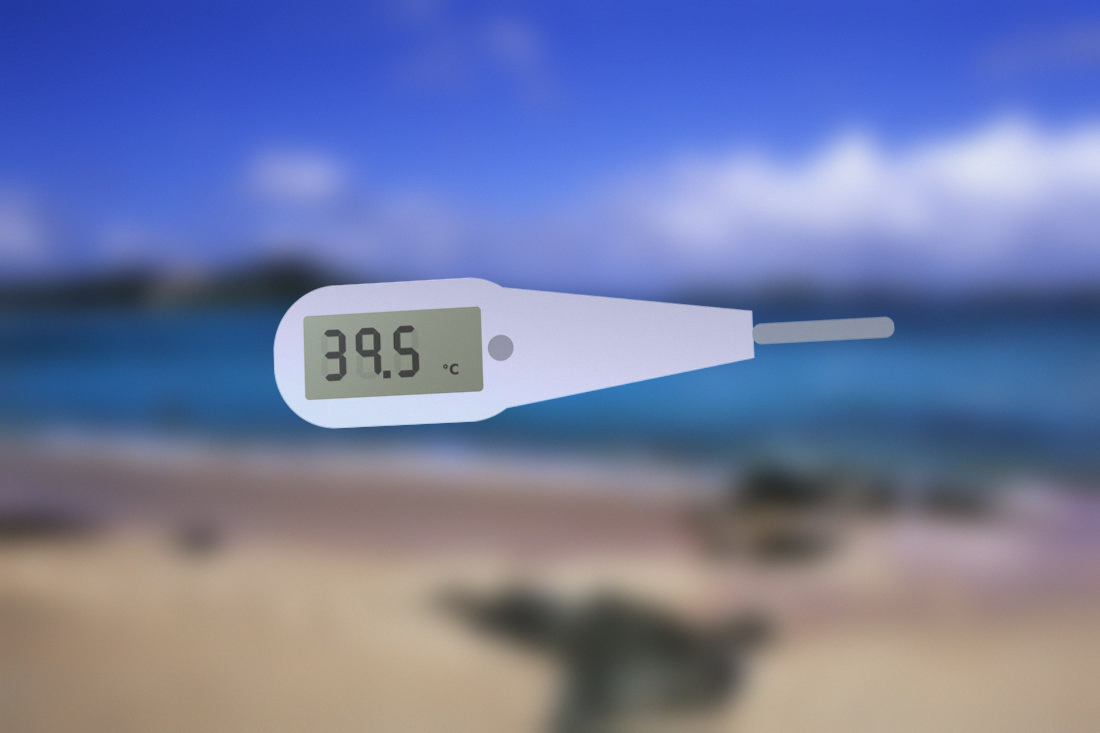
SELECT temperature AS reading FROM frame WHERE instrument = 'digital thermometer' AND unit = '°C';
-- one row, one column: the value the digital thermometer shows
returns 39.5 °C
